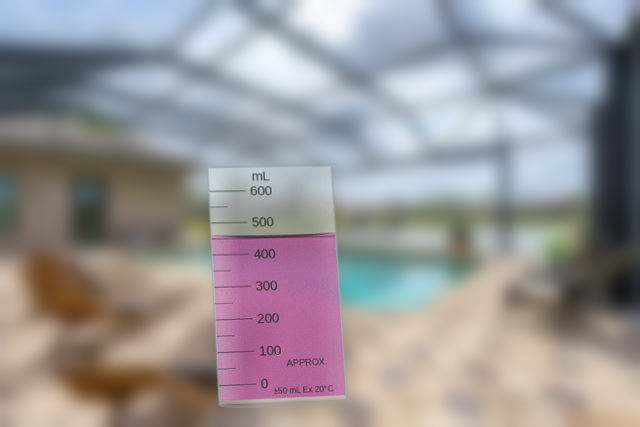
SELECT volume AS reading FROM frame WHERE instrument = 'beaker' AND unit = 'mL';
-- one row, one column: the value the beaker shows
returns 450 mL
